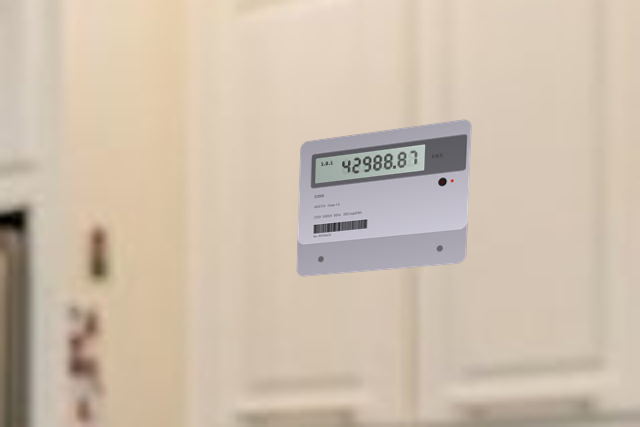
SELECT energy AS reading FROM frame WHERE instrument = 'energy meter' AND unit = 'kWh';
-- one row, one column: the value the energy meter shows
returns 42988.87 kWh
